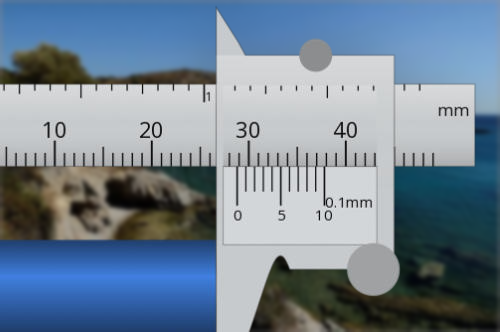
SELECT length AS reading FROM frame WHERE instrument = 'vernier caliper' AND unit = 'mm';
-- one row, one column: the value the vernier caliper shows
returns 28.8 mm
